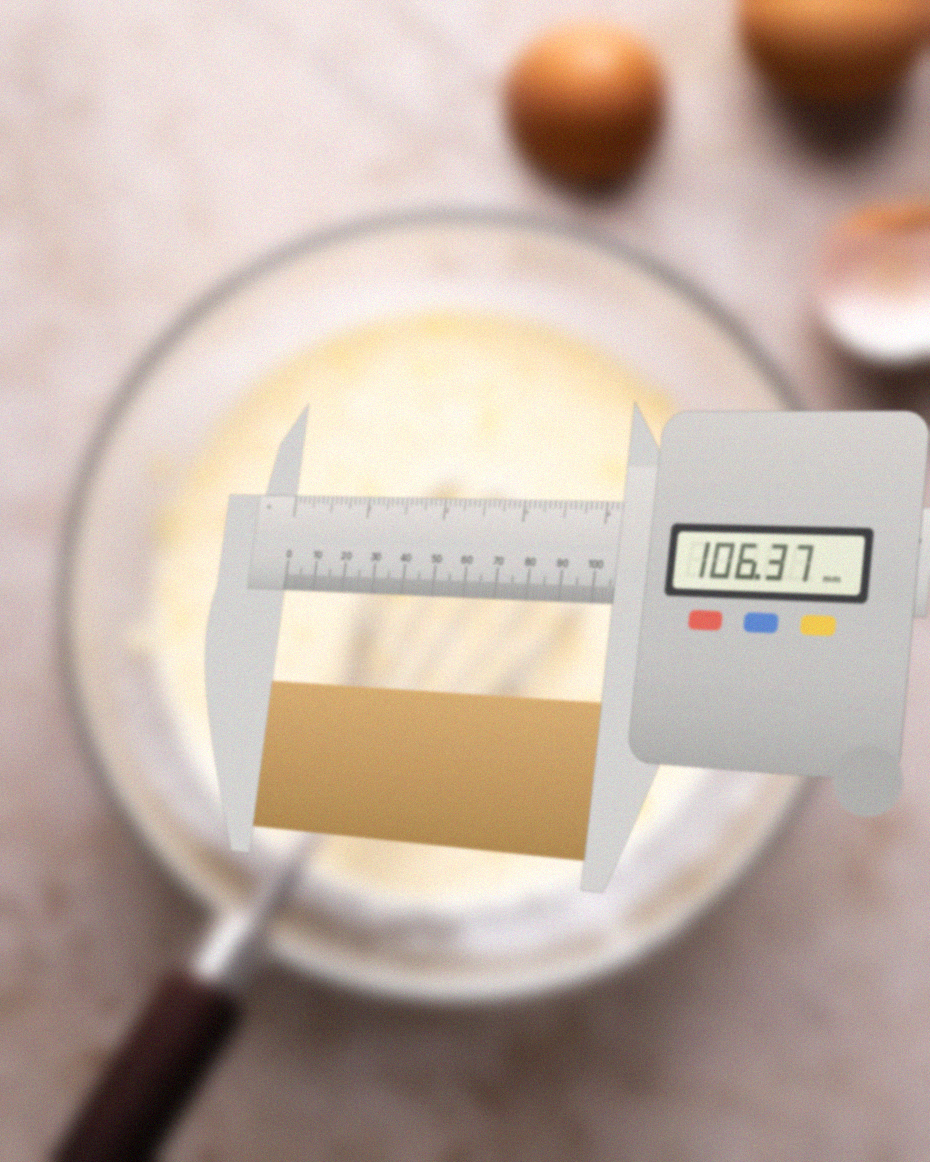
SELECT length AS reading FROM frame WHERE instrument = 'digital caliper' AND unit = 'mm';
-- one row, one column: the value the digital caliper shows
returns 106.37 mm
